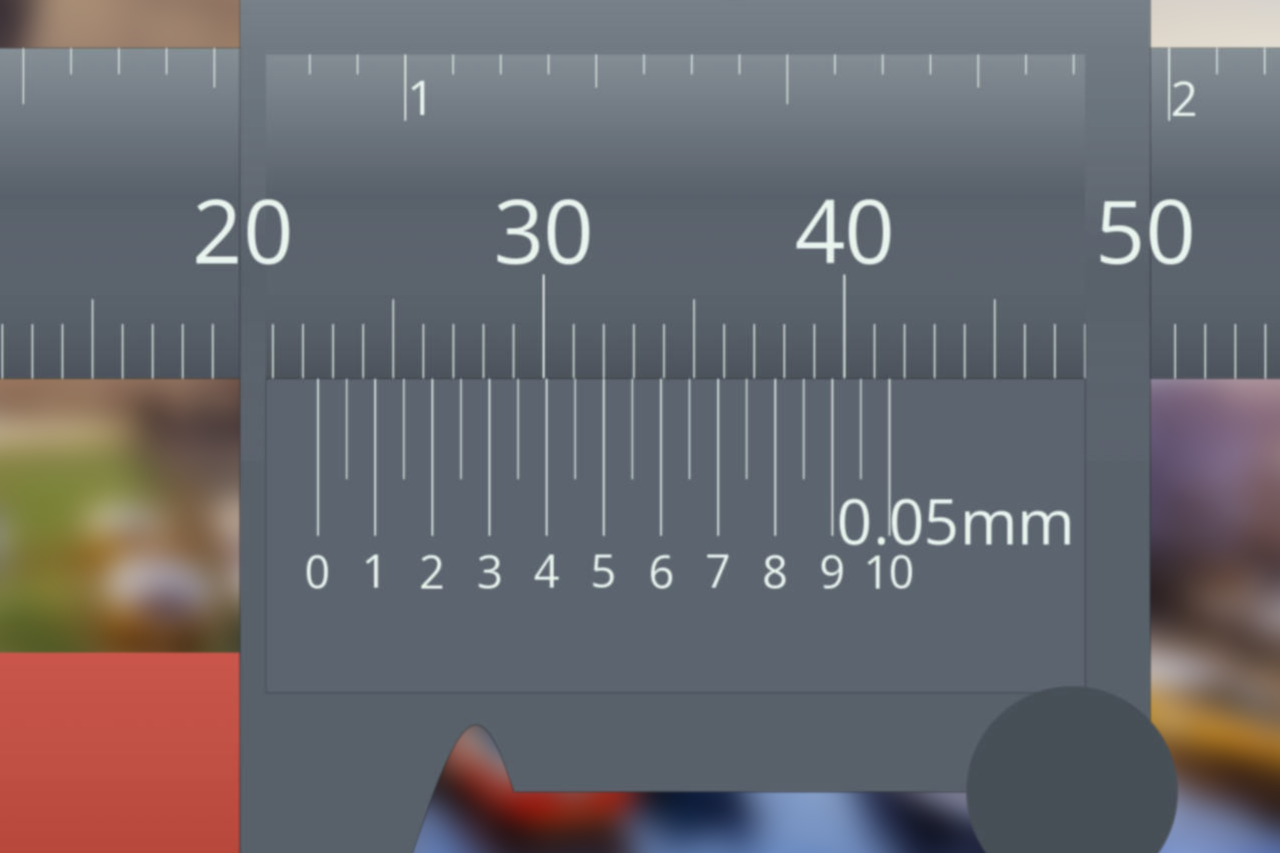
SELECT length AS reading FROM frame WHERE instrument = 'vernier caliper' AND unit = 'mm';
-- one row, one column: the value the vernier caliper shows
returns 22.50 mm
